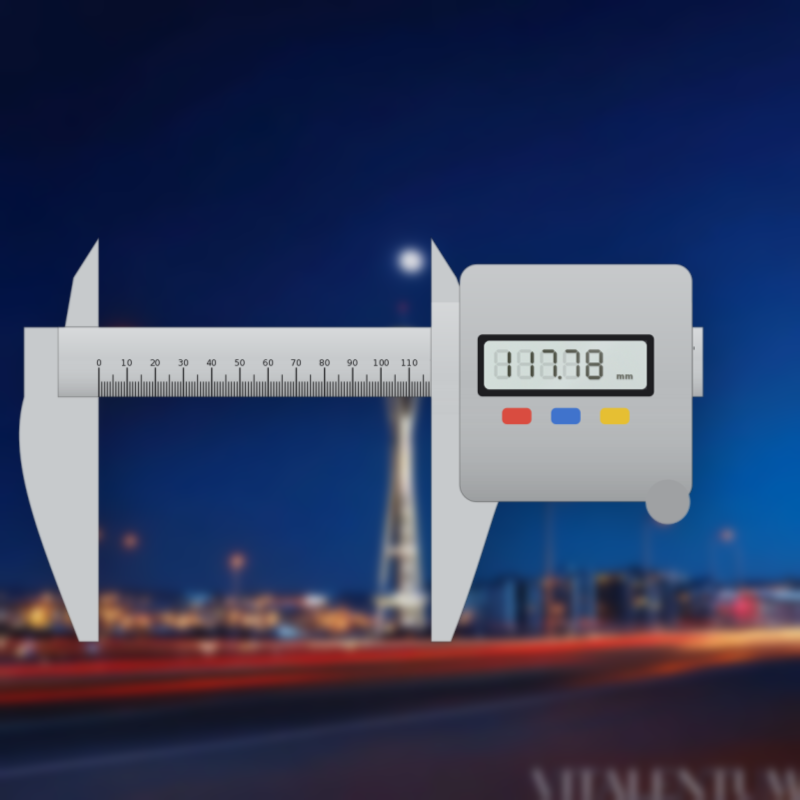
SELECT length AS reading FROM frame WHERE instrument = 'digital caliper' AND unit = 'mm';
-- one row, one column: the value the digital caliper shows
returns 117.78 mm
